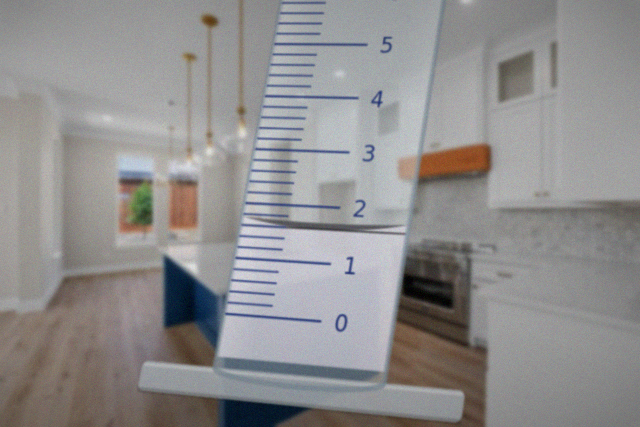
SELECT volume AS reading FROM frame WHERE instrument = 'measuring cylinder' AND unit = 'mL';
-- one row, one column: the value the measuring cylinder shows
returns 1.6 mL
